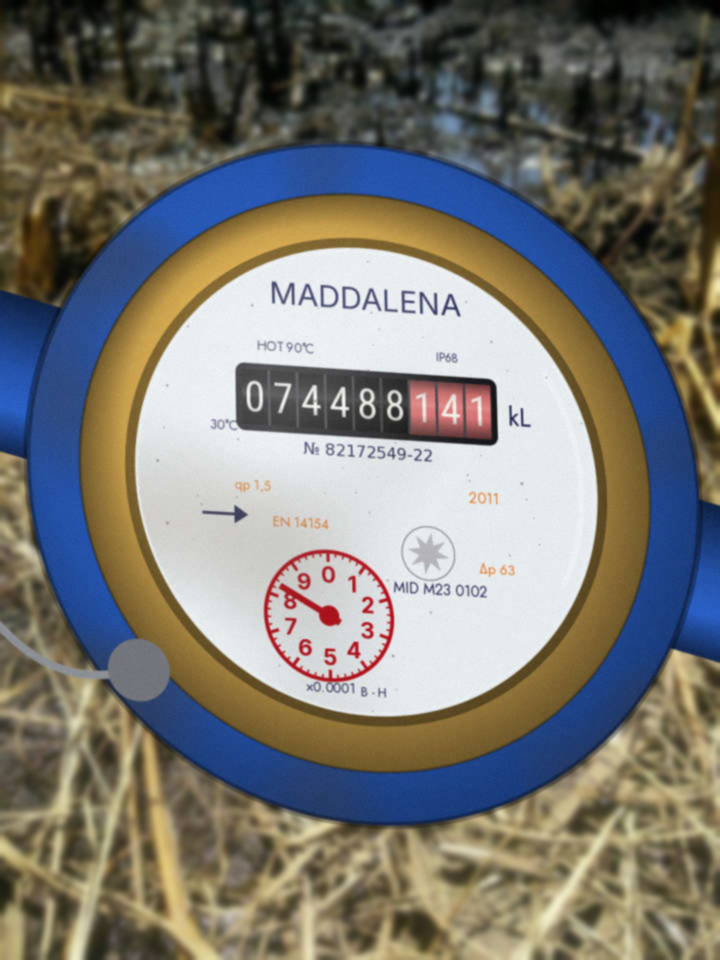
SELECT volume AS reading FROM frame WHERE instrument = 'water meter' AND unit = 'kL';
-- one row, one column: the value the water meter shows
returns 74488.1418 kL
